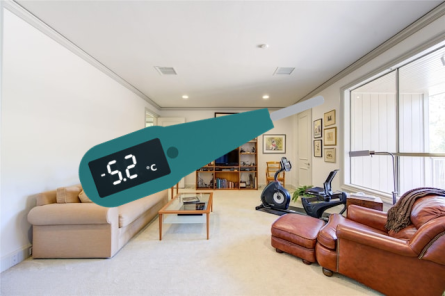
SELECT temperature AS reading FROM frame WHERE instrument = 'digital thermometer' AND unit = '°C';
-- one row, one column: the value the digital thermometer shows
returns -5.2 °C
